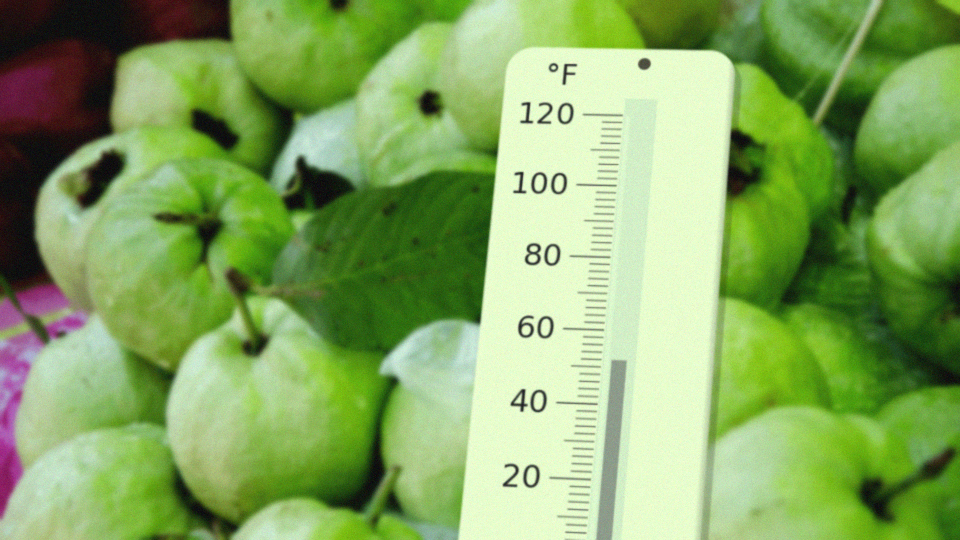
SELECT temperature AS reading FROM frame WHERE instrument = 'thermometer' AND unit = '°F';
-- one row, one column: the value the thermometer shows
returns 52 °F
